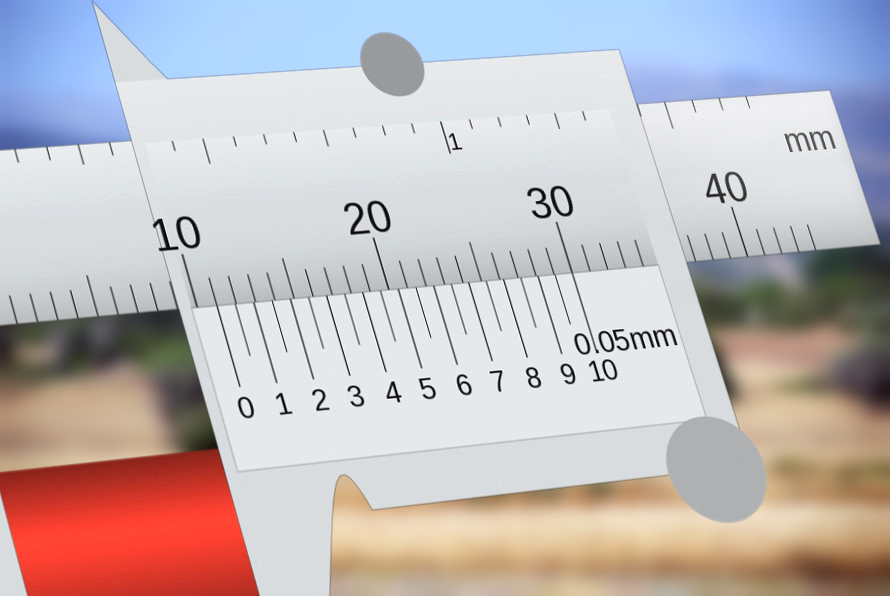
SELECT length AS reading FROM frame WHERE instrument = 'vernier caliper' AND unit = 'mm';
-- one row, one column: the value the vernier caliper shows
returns 11.0 mm
